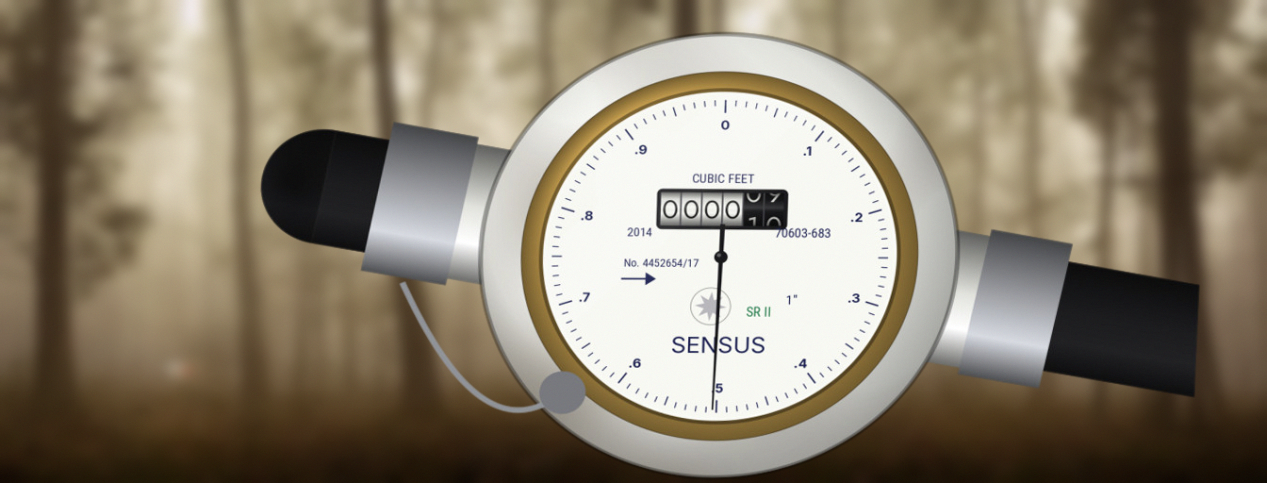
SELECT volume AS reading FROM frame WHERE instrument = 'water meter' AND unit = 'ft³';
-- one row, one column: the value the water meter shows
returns 9.50 ft³
